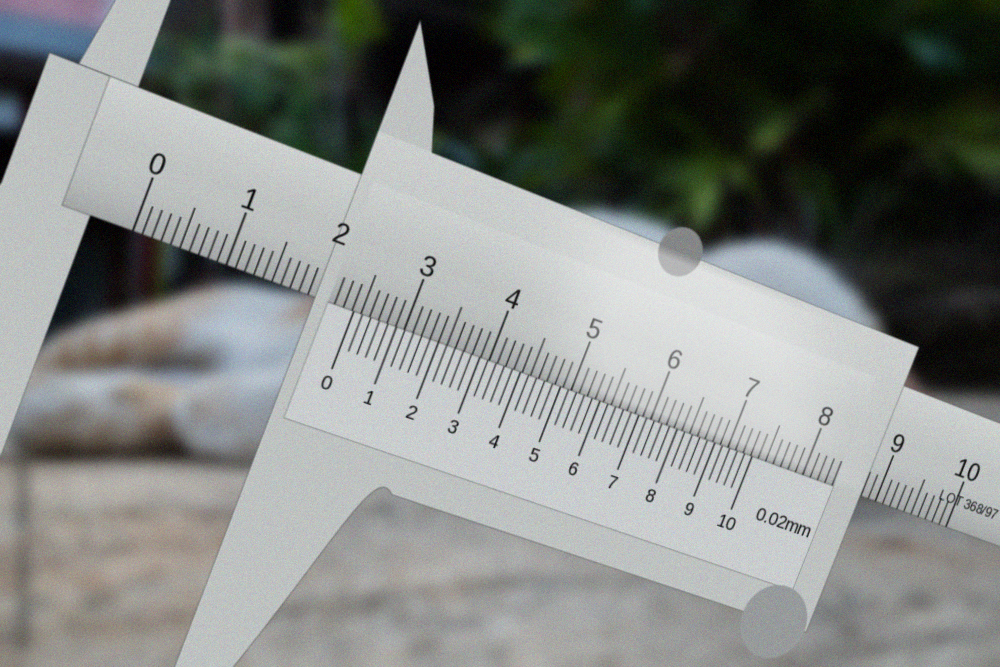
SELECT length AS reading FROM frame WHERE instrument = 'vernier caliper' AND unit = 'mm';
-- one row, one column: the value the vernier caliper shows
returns 24.2 mm
